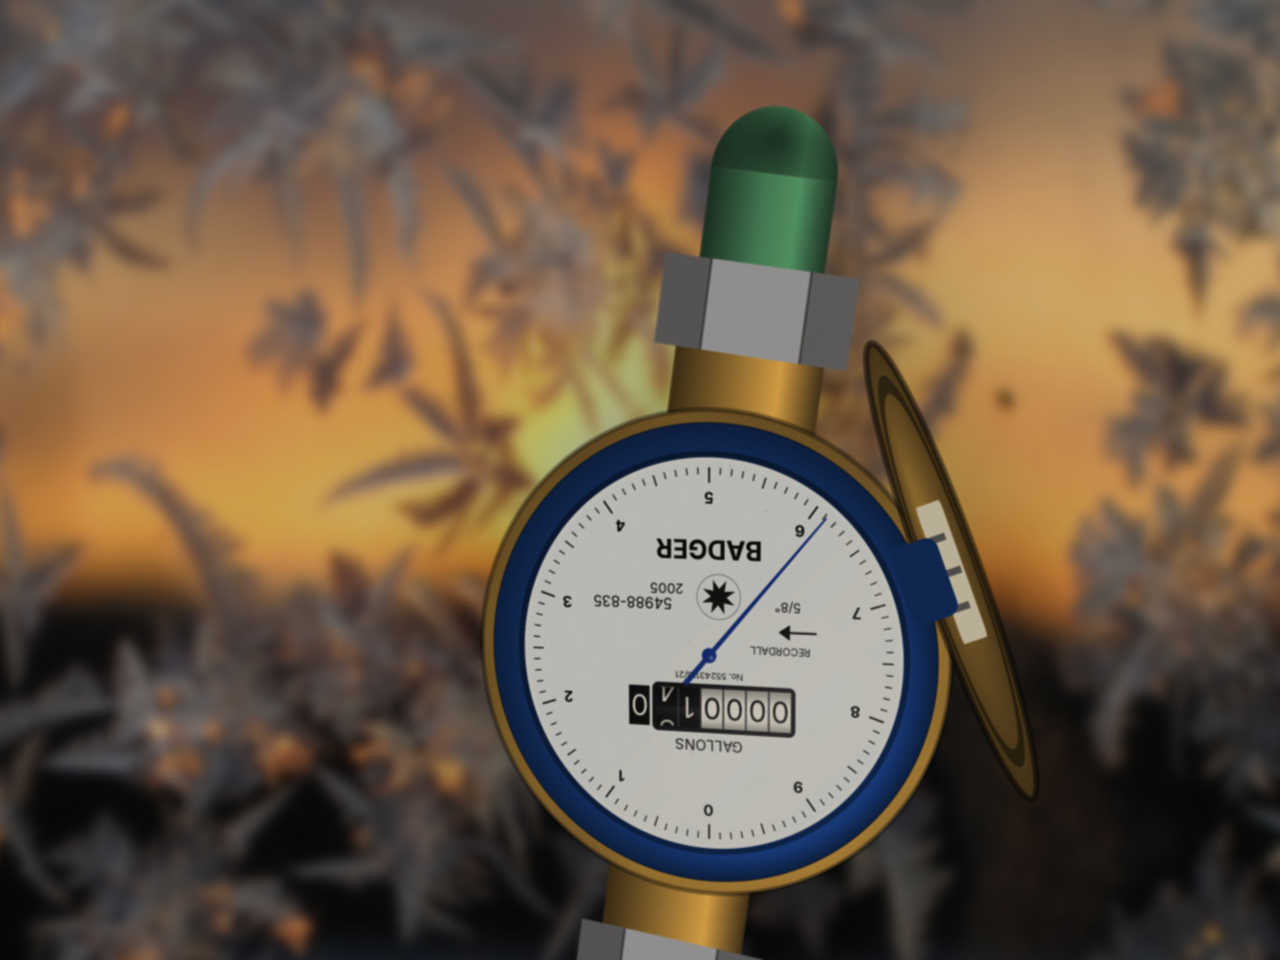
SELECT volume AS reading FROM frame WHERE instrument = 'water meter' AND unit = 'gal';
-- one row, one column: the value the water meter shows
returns 136.1 gal
